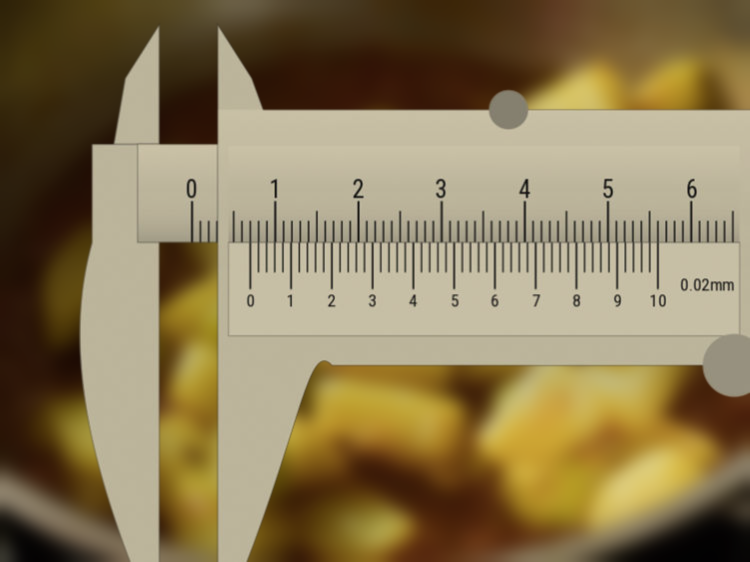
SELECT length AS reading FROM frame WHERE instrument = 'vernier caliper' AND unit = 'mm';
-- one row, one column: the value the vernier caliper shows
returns 7.0 mm
